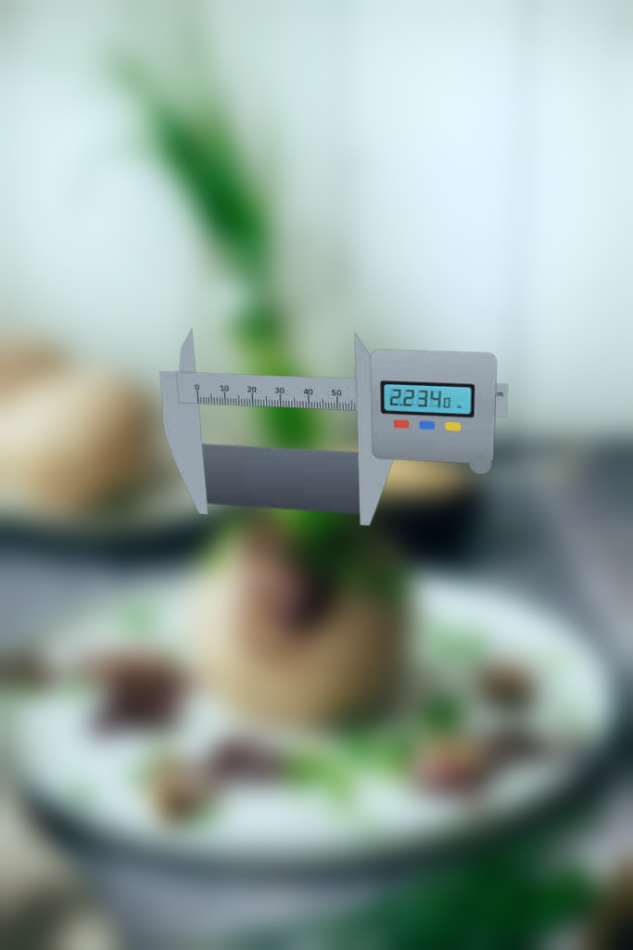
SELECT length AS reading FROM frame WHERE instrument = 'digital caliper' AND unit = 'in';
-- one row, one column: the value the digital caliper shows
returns 2.2340 in
